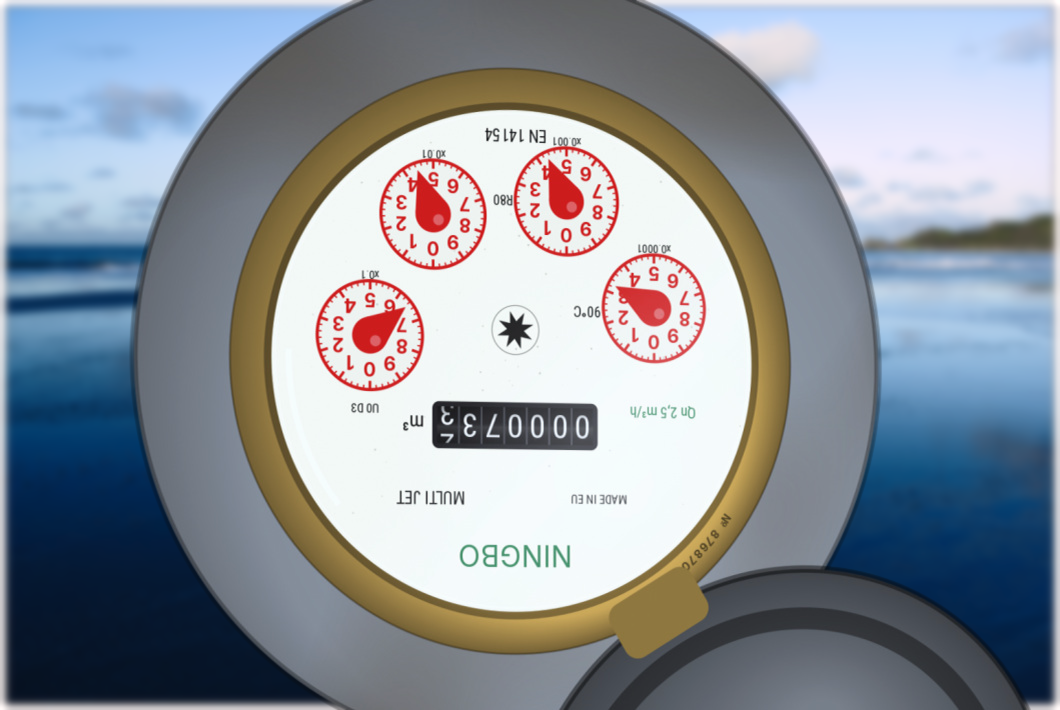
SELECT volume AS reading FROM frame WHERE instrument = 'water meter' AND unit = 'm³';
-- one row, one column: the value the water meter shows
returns 732.6443 m³
